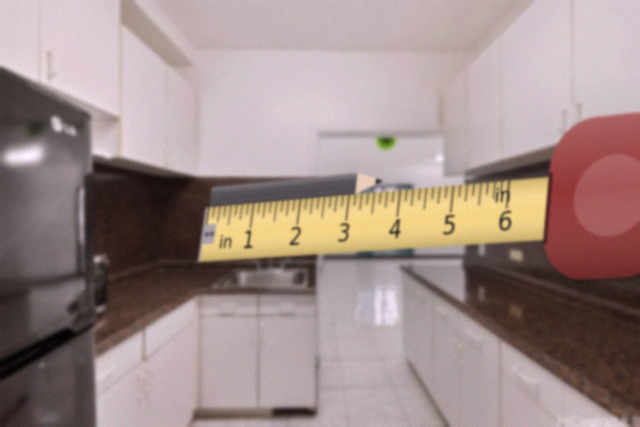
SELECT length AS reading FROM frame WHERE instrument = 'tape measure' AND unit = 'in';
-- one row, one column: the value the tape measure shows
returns 3.625 in
